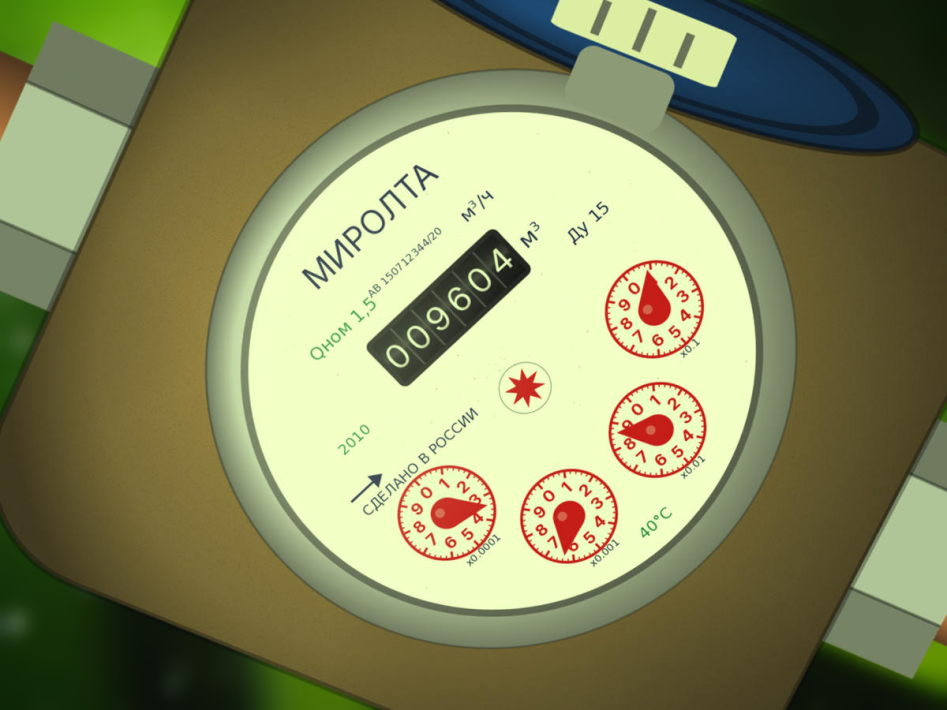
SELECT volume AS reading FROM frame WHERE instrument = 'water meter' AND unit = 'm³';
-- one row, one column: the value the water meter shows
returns 9604.0863 m³
